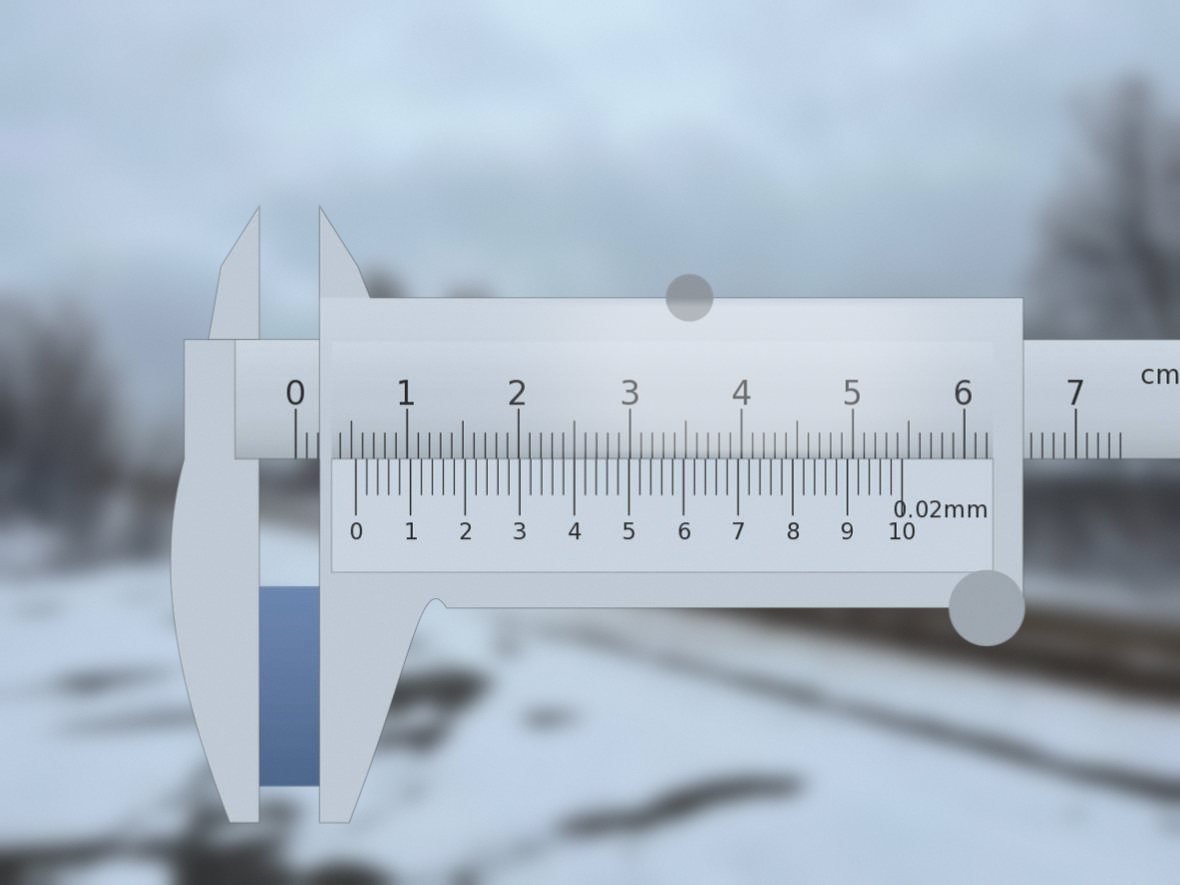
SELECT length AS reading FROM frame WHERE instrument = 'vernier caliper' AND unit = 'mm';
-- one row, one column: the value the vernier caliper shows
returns 5.4 mm
